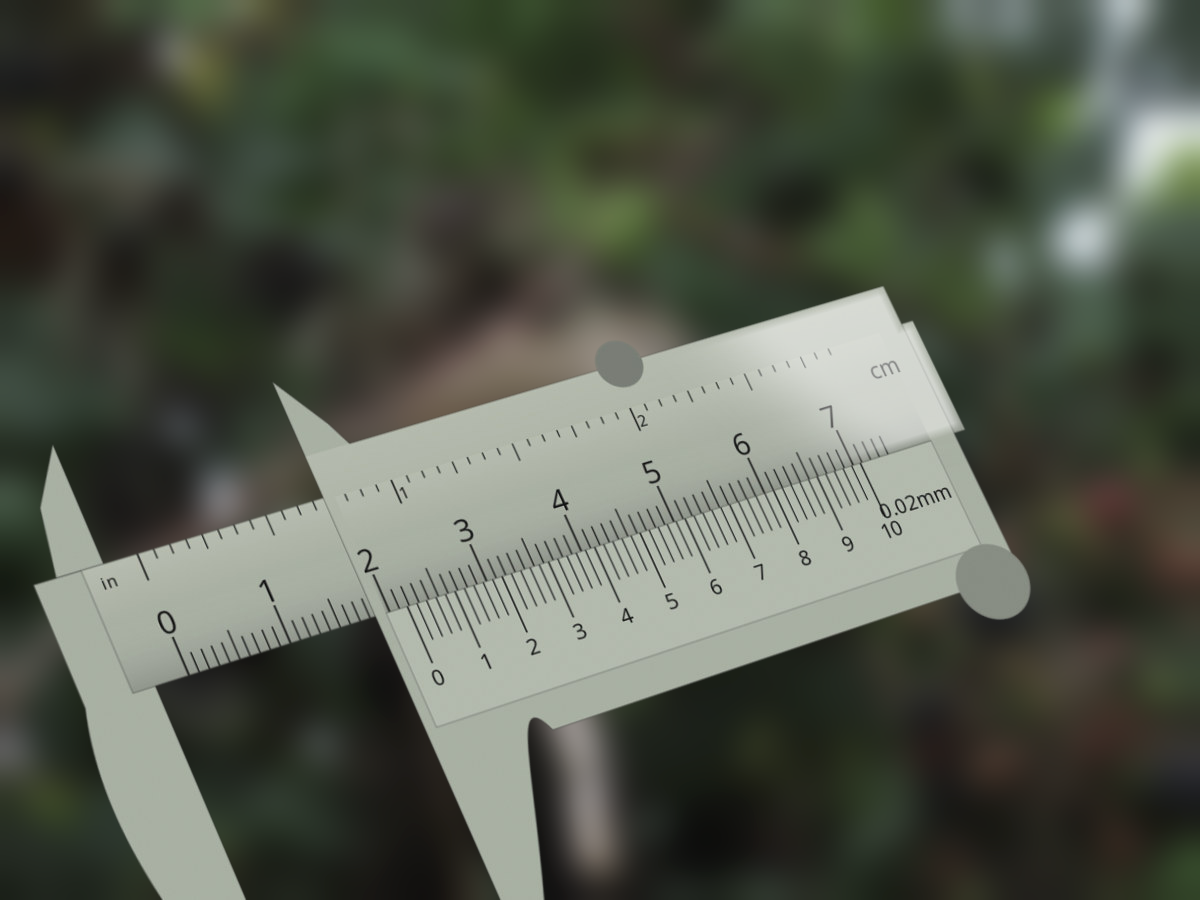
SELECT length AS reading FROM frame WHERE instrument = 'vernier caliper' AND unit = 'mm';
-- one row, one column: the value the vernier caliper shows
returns 21.8 mm
